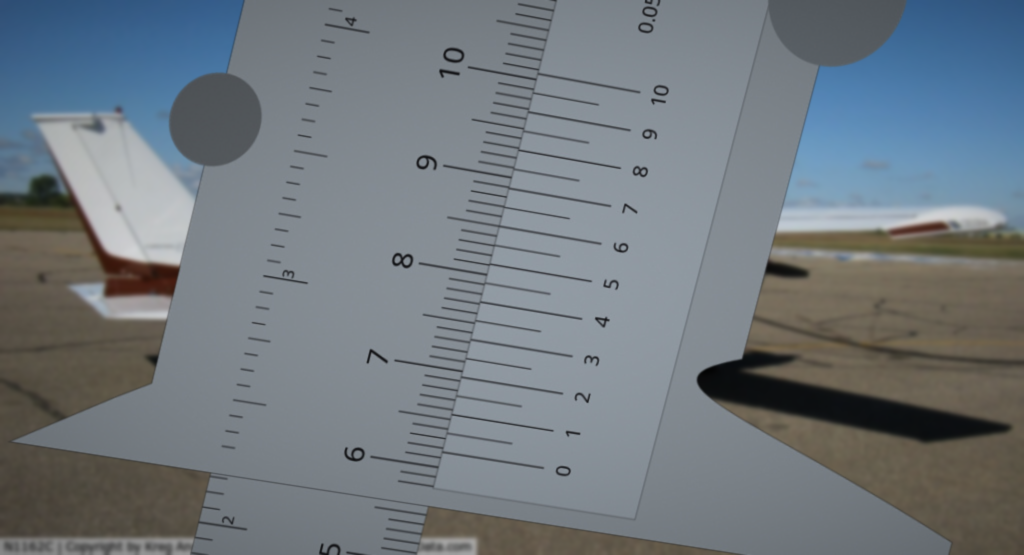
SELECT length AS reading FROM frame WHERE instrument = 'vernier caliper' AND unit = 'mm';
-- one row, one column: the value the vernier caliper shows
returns 61.6 mm
